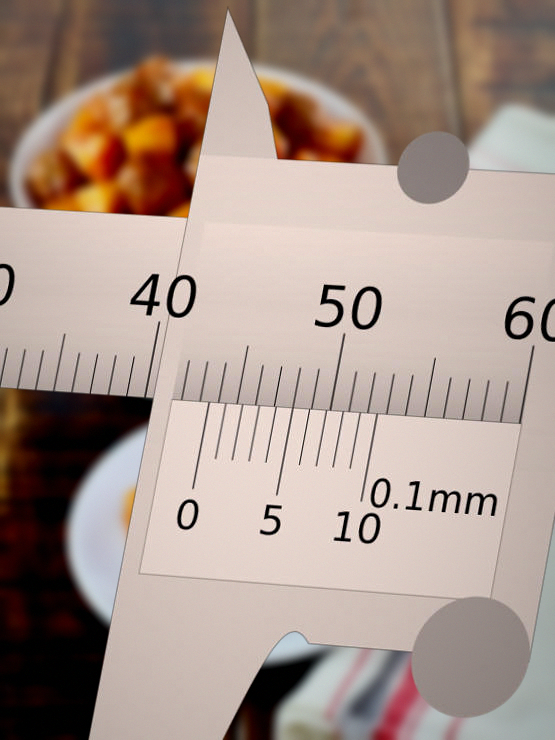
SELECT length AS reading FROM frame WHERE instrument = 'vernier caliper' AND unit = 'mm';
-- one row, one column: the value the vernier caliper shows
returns 43.5 mm
